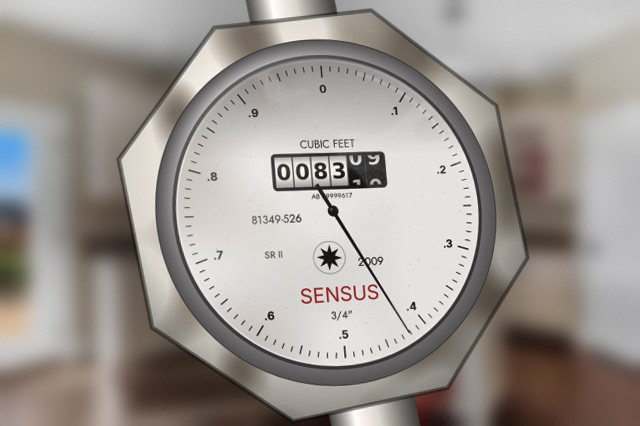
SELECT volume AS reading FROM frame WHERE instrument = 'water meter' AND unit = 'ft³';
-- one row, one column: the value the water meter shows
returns 8309.42 ft³
